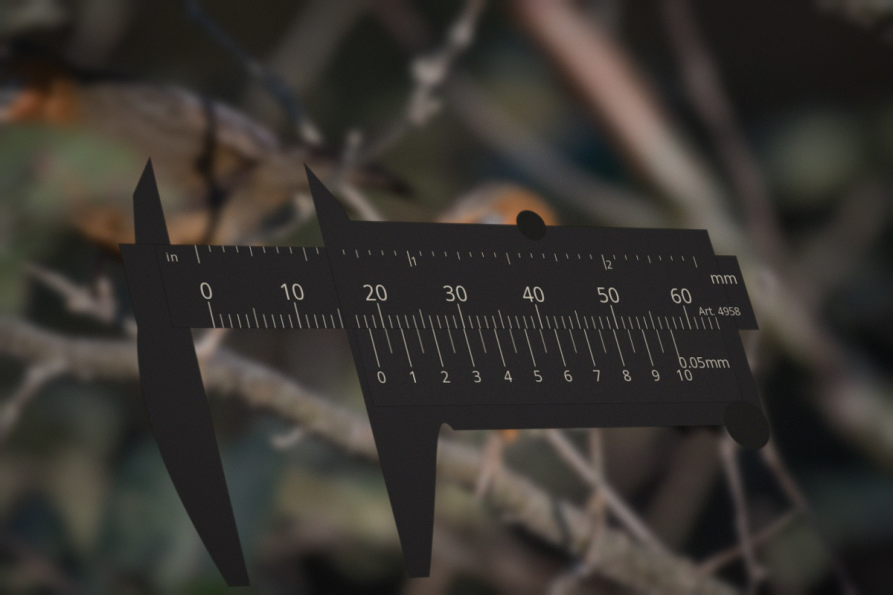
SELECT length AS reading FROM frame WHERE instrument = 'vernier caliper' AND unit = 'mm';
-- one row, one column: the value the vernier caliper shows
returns 18.2 mm
